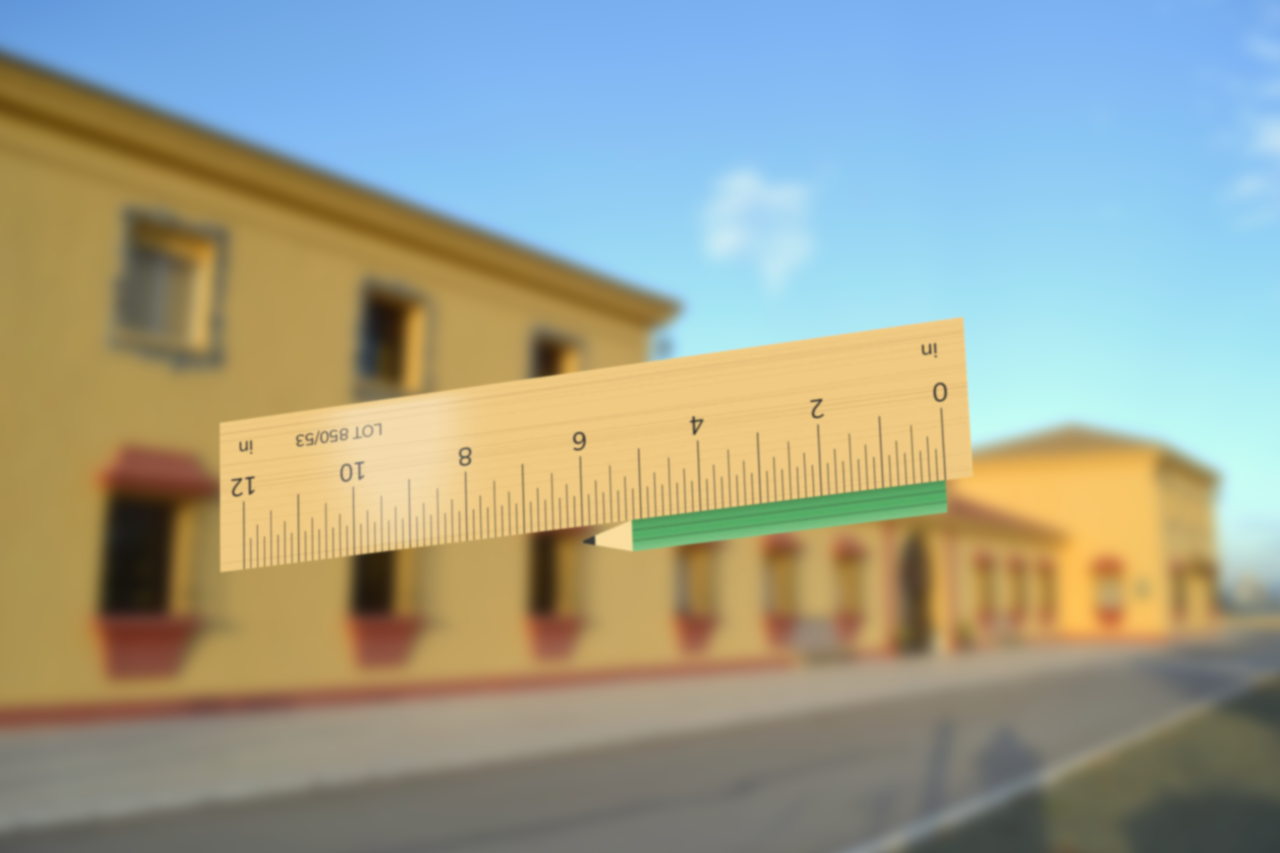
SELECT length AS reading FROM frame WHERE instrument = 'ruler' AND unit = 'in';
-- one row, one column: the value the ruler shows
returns 6 in
